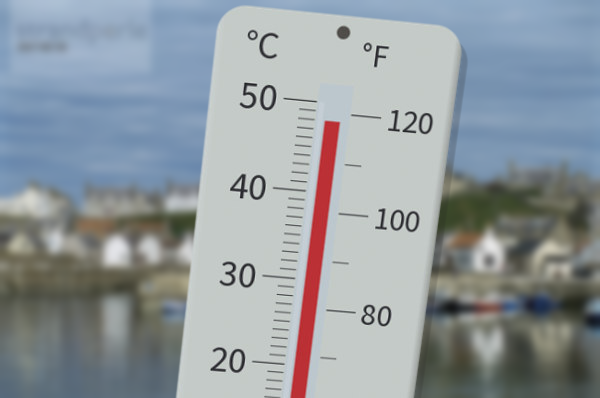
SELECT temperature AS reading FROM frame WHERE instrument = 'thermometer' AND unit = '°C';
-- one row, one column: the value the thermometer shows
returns 48 °C
